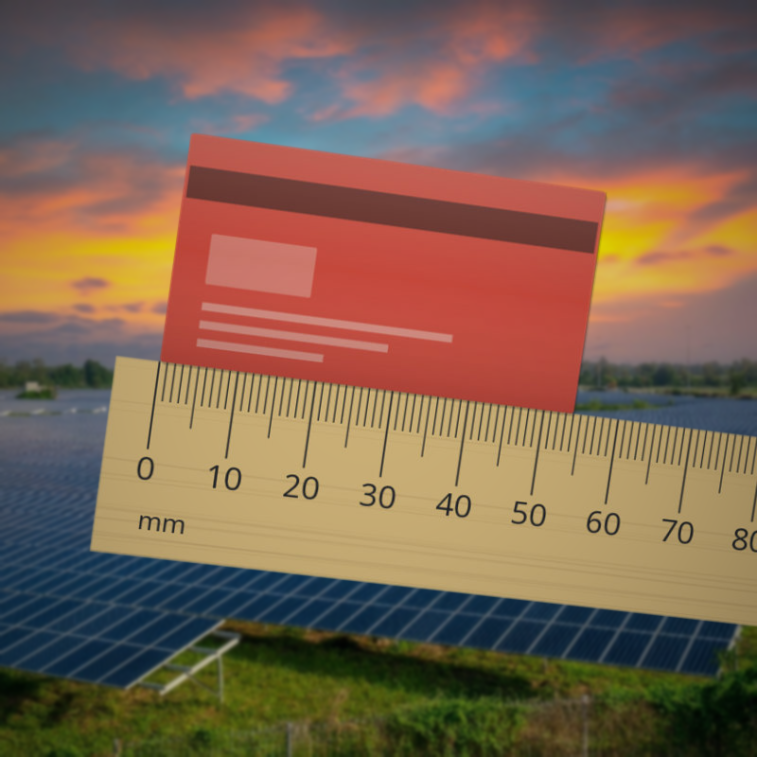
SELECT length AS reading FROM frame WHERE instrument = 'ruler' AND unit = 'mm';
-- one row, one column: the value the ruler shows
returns 54 mm
